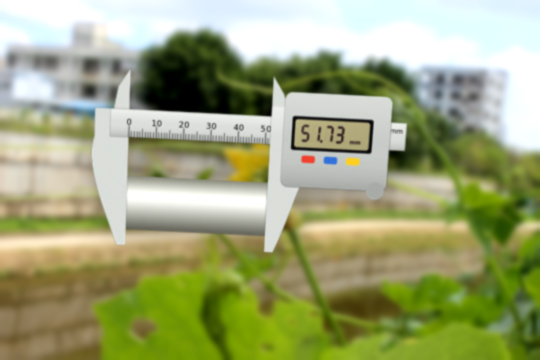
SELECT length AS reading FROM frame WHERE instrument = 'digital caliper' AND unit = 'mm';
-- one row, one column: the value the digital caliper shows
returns 51.73 mm
